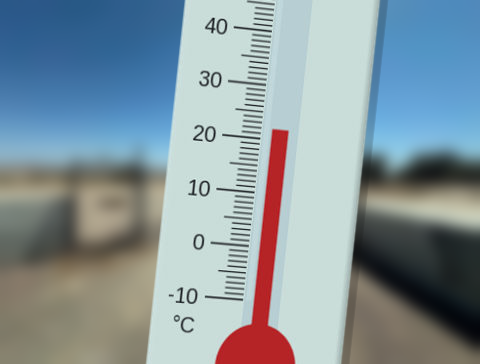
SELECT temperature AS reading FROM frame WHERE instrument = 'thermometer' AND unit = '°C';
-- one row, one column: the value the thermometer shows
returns 22 °C
